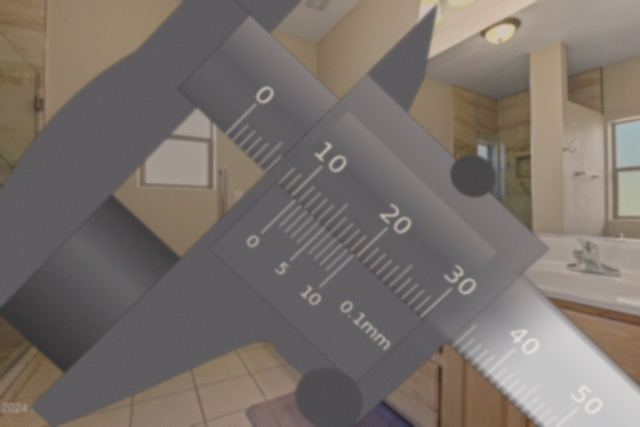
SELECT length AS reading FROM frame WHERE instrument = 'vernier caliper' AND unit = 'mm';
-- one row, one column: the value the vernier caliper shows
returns 10.6 mm
